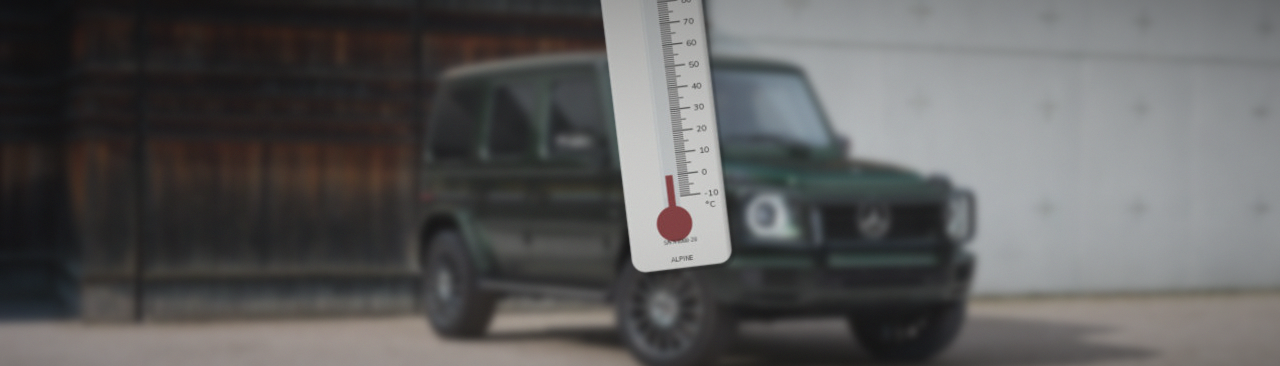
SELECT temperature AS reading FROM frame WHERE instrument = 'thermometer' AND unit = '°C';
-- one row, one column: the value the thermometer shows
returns 0 °C
